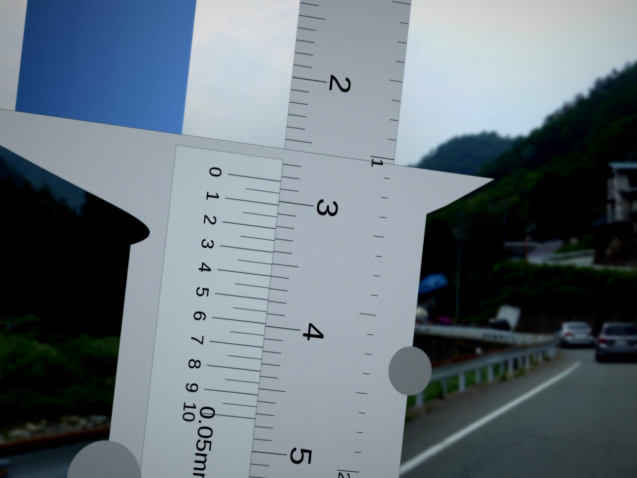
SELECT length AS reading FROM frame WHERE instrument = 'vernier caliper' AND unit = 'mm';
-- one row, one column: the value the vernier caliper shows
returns 28.4 mm
